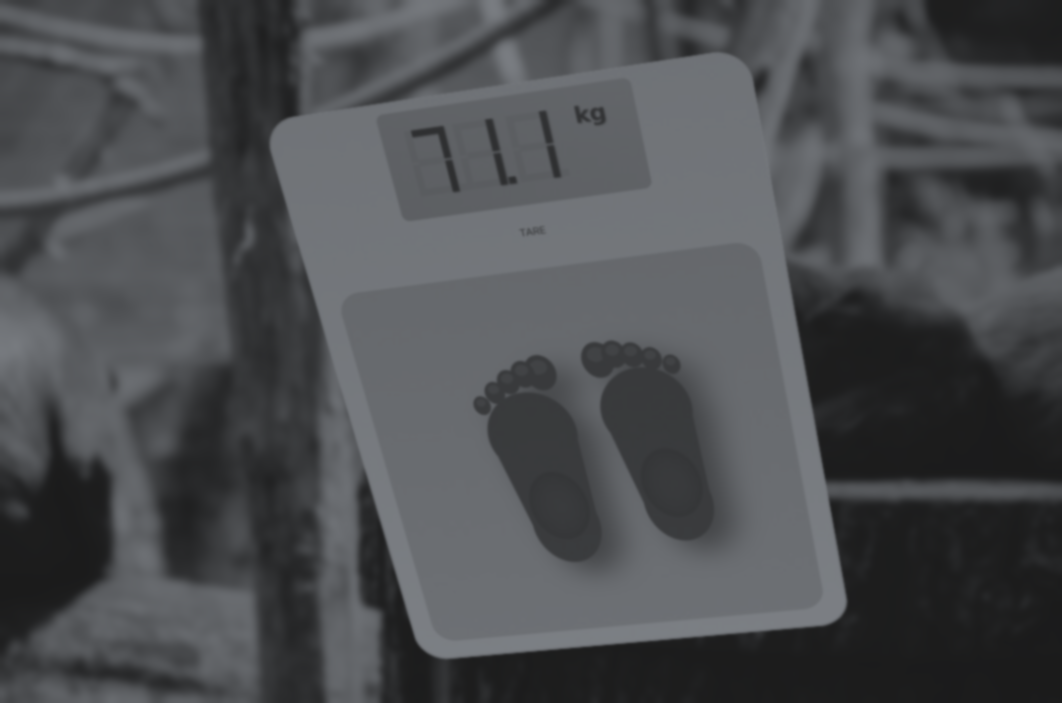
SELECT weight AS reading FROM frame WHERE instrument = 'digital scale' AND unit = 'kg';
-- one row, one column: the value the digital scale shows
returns 71.1 kg
